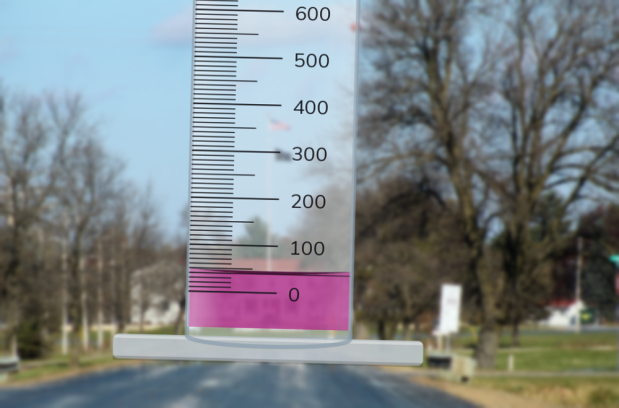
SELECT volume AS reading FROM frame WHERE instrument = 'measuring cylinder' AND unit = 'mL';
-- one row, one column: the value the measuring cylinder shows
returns 40 mL
